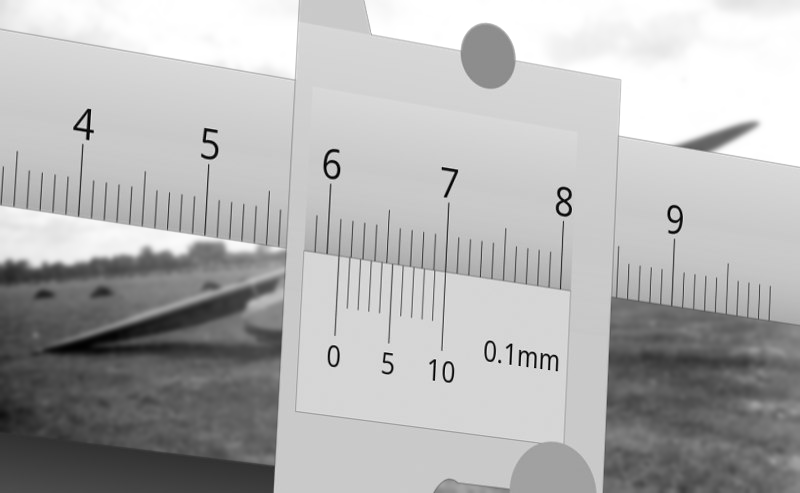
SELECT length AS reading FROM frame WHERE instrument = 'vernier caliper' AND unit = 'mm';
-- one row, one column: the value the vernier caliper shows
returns 61.0 mm
